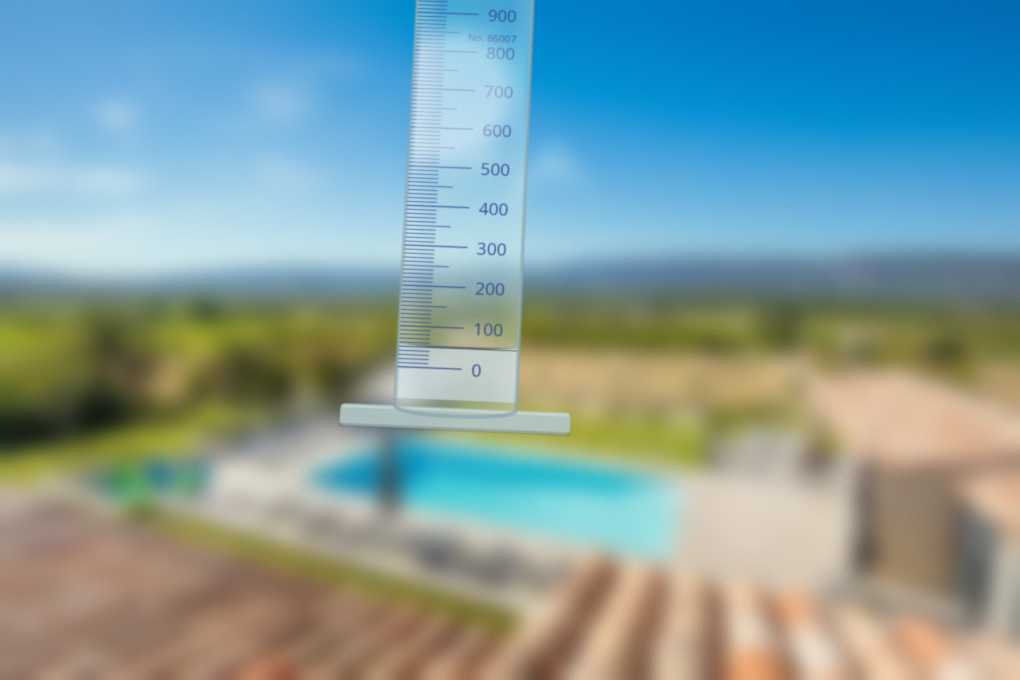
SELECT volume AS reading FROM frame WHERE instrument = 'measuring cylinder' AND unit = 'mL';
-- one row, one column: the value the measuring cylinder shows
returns 50 mL
